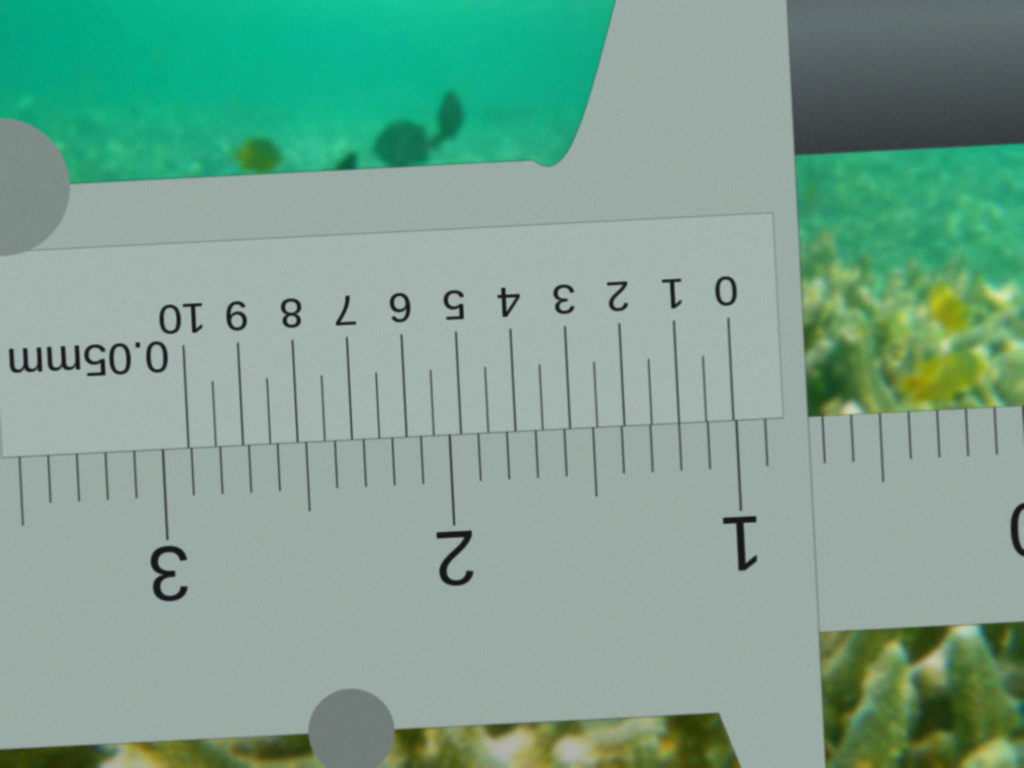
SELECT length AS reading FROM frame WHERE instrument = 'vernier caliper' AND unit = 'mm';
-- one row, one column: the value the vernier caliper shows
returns 10.10 mm
